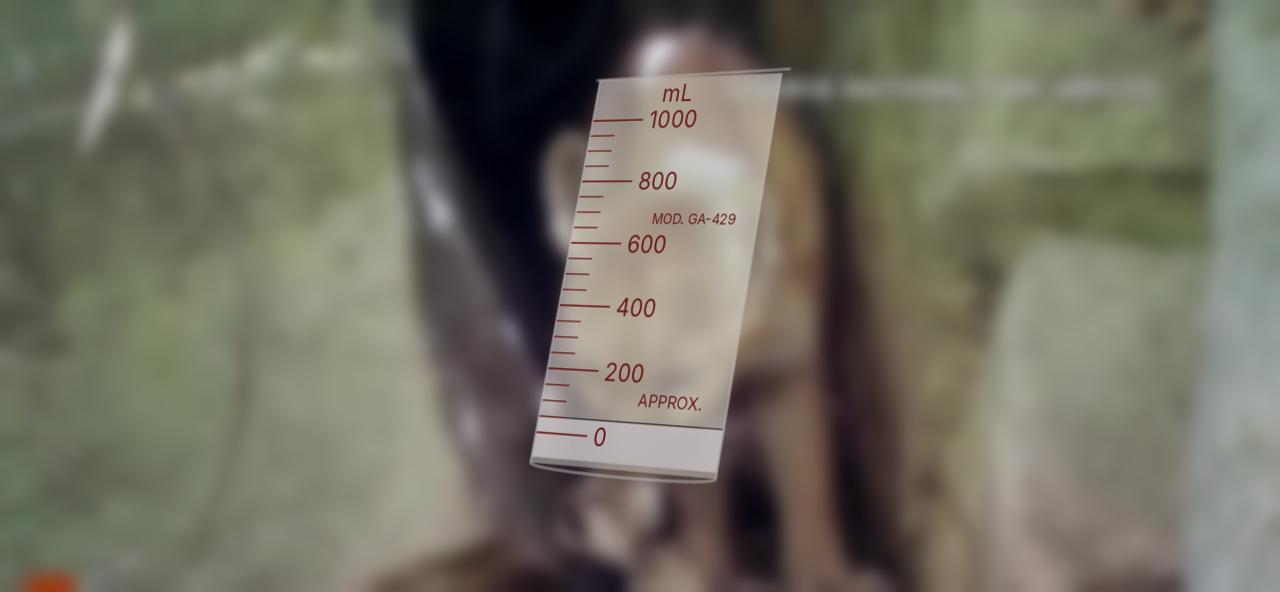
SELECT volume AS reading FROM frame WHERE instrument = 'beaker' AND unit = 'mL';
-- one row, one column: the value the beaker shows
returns 50 mL
